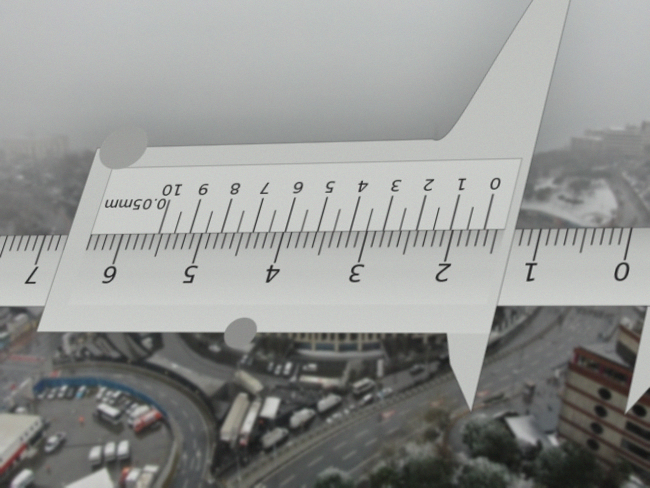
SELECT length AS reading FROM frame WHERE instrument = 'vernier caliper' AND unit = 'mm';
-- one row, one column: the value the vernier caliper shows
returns 16.4 mm
